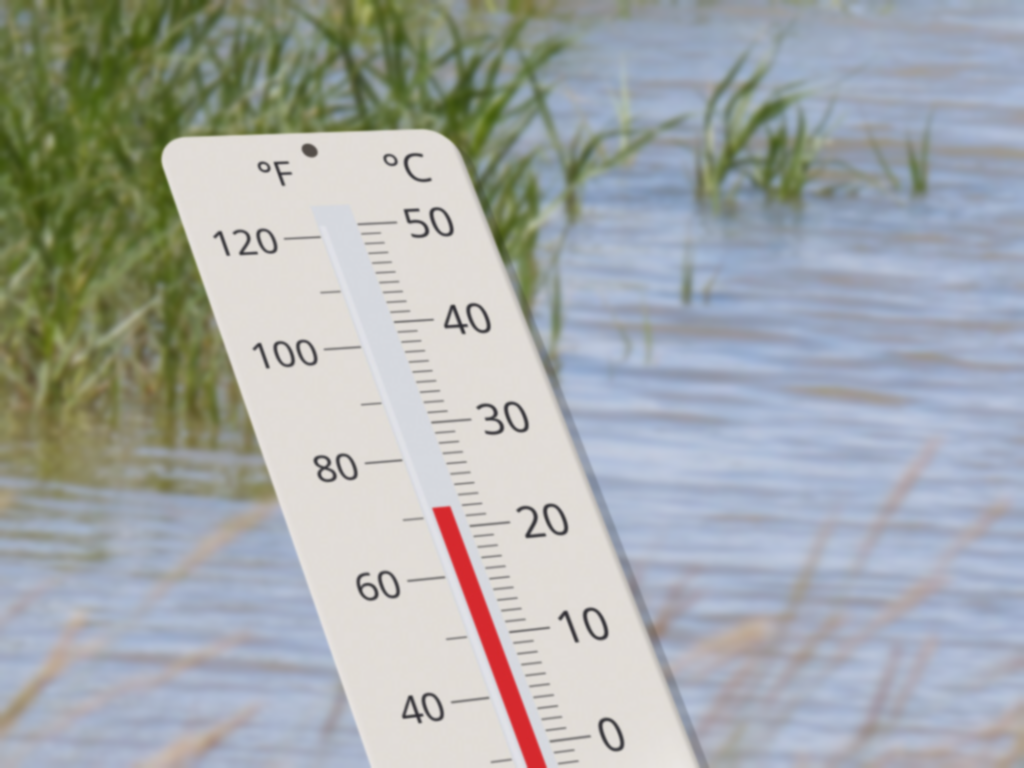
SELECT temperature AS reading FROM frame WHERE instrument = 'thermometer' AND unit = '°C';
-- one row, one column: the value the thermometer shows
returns 22 °C
